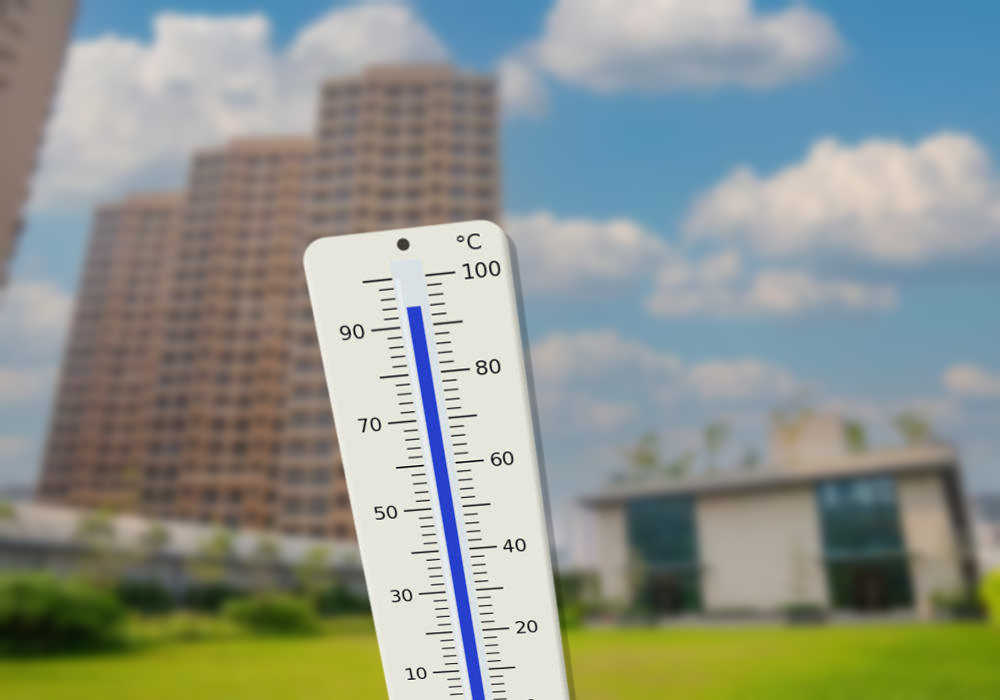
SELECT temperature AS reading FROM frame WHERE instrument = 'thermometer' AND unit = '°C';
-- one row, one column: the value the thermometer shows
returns 94 °C
